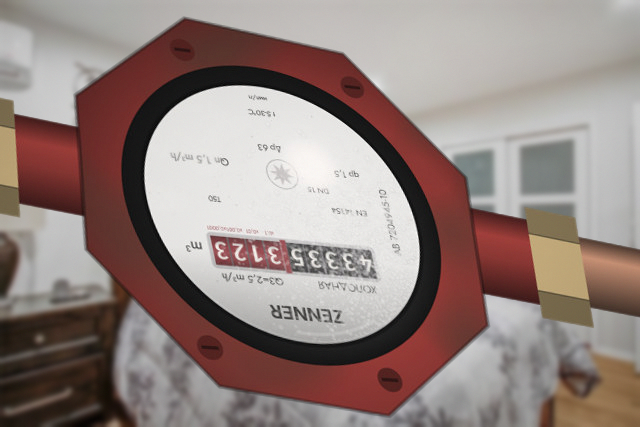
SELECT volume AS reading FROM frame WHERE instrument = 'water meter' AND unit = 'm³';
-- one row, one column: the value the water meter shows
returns 43335.3123 m³
